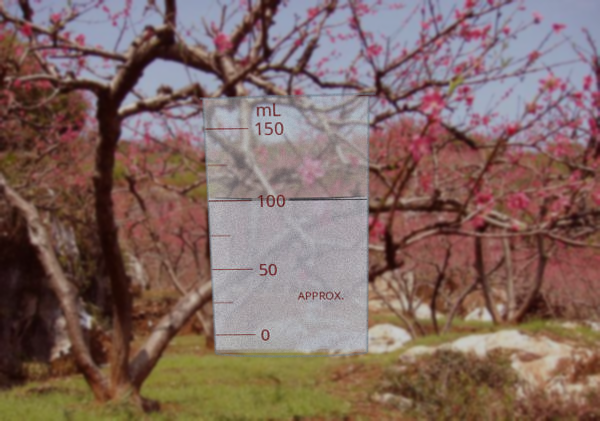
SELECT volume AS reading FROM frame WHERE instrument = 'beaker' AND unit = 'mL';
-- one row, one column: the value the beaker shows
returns 100 mL
